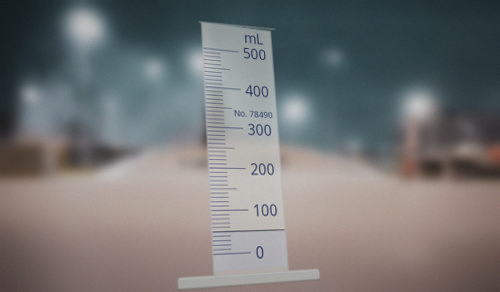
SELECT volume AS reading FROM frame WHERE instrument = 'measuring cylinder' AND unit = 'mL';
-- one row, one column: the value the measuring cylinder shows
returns 50 mL
